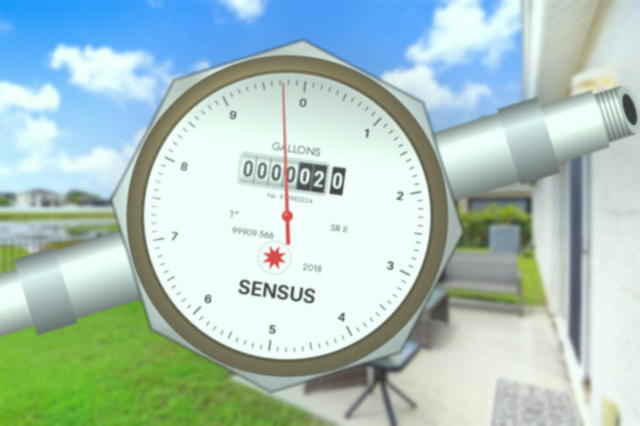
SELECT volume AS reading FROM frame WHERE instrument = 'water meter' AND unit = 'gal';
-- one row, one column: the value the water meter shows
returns 19.7 gal
